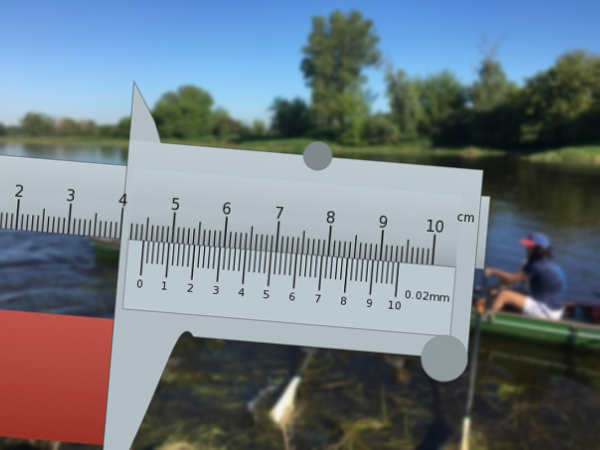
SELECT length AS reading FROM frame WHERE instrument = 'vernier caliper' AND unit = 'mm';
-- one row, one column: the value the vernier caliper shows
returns 44.5 mm
